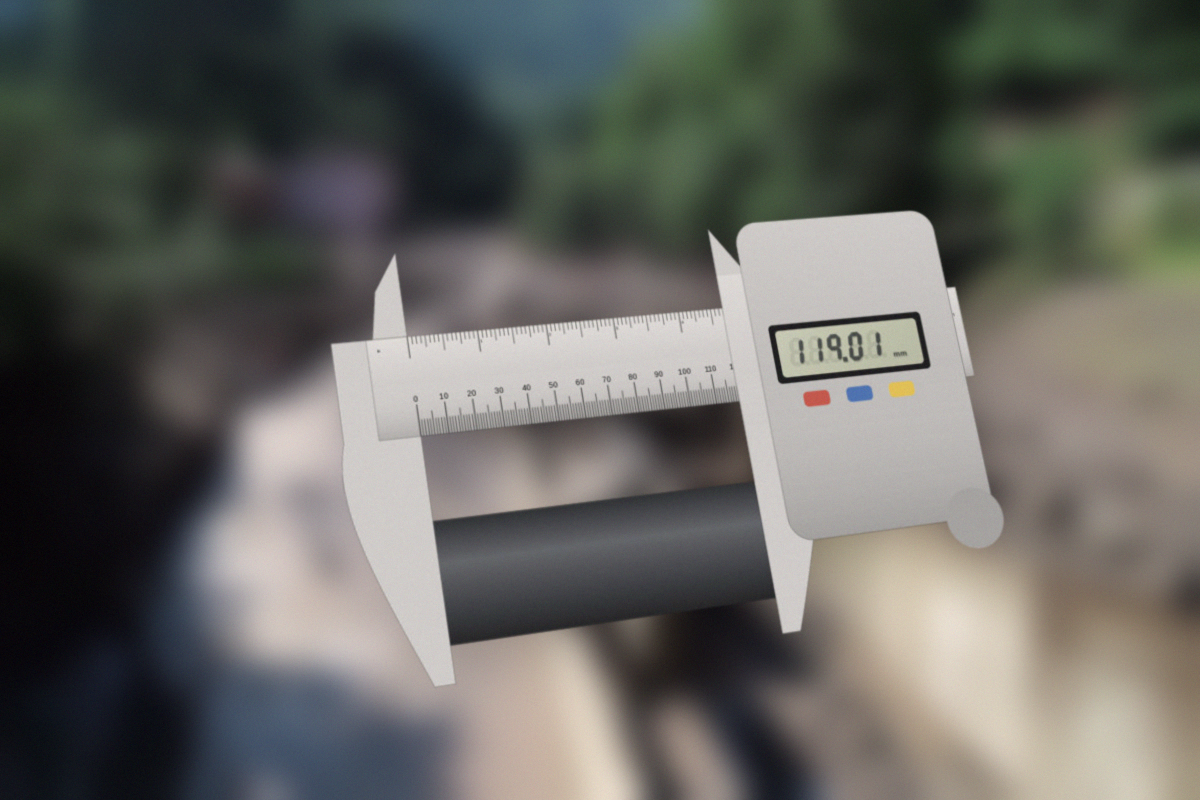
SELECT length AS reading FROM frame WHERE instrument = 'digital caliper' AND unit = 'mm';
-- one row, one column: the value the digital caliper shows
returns 119.01 mm
